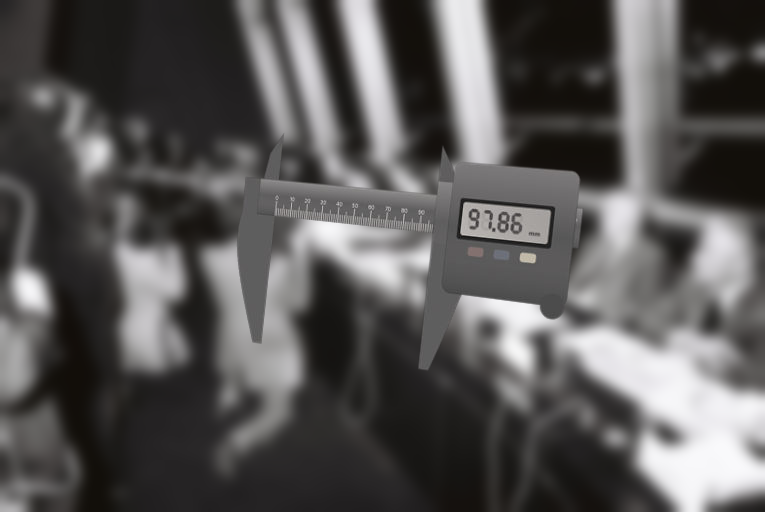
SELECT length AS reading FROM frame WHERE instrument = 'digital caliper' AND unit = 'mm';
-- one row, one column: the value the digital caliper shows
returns 97.86 mm
